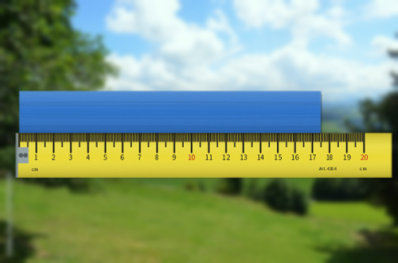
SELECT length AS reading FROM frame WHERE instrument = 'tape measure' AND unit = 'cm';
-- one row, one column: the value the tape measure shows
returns 17.5 cm
